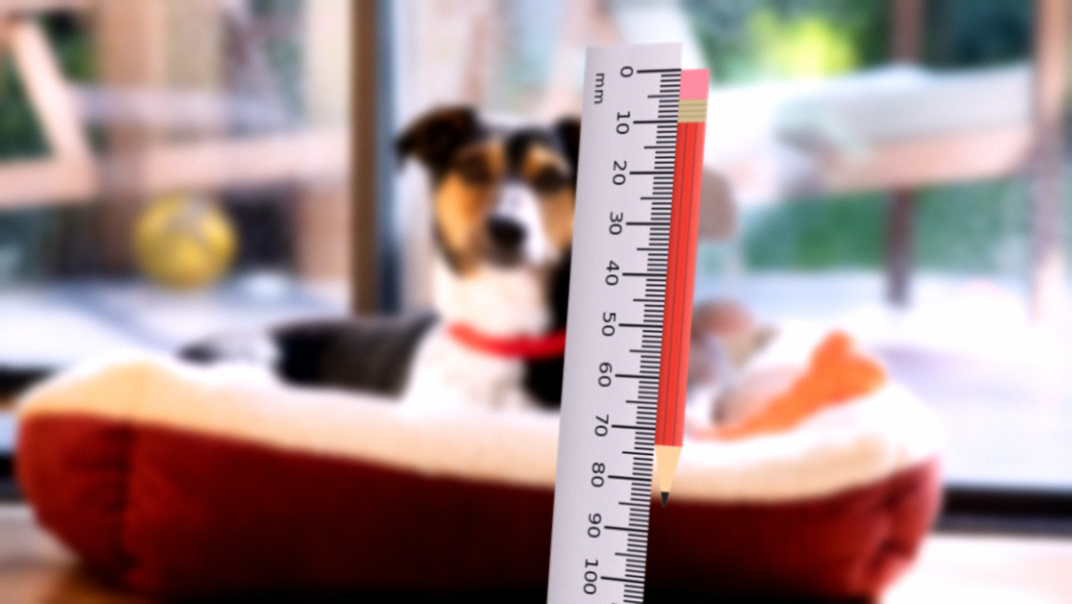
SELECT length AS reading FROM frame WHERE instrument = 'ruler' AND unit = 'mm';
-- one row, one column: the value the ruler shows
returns 85 mm
